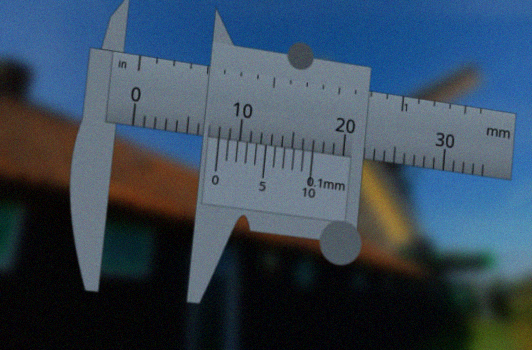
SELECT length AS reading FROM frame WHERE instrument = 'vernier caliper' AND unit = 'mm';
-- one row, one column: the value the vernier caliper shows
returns 8.0 mm
